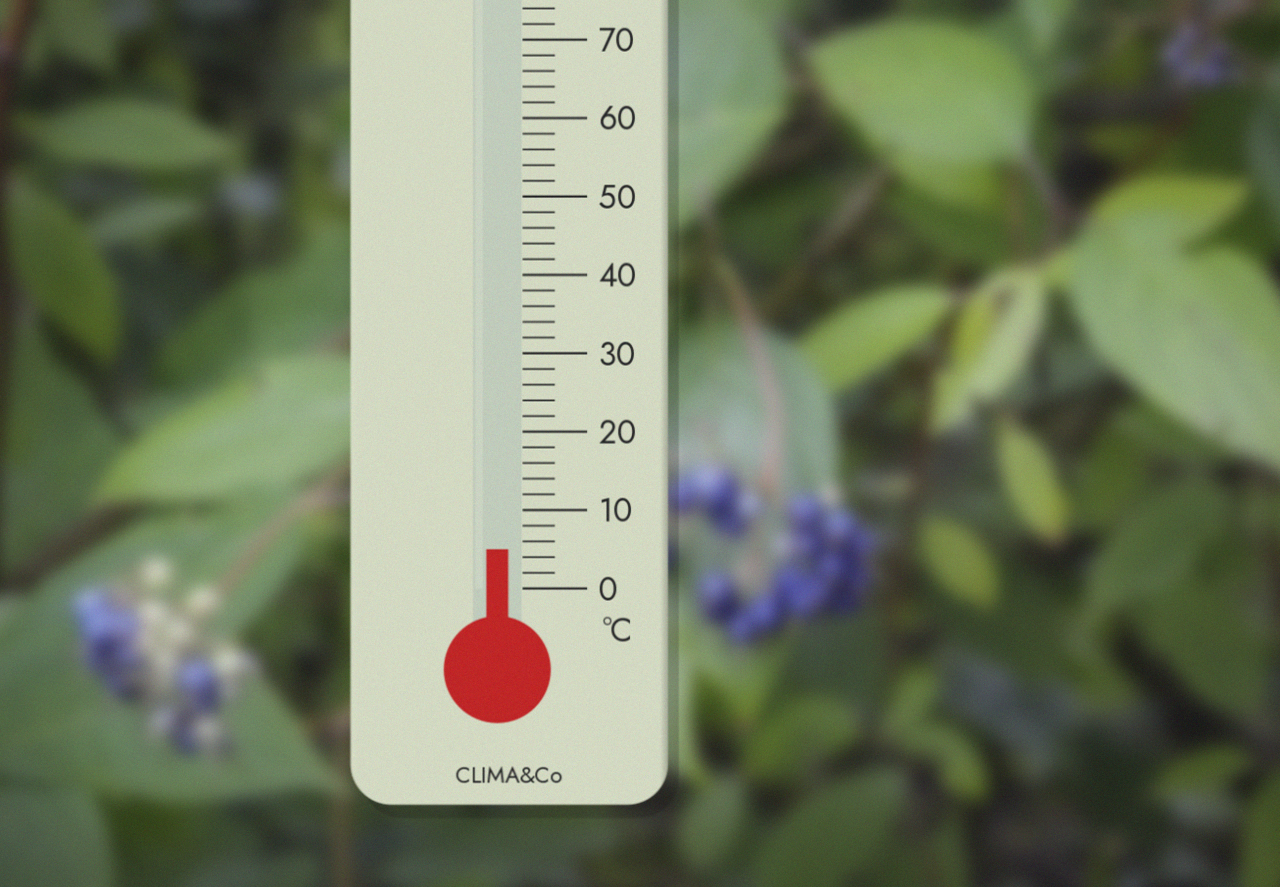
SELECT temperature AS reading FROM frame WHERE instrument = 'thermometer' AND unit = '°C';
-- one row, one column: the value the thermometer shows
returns 5 °C
